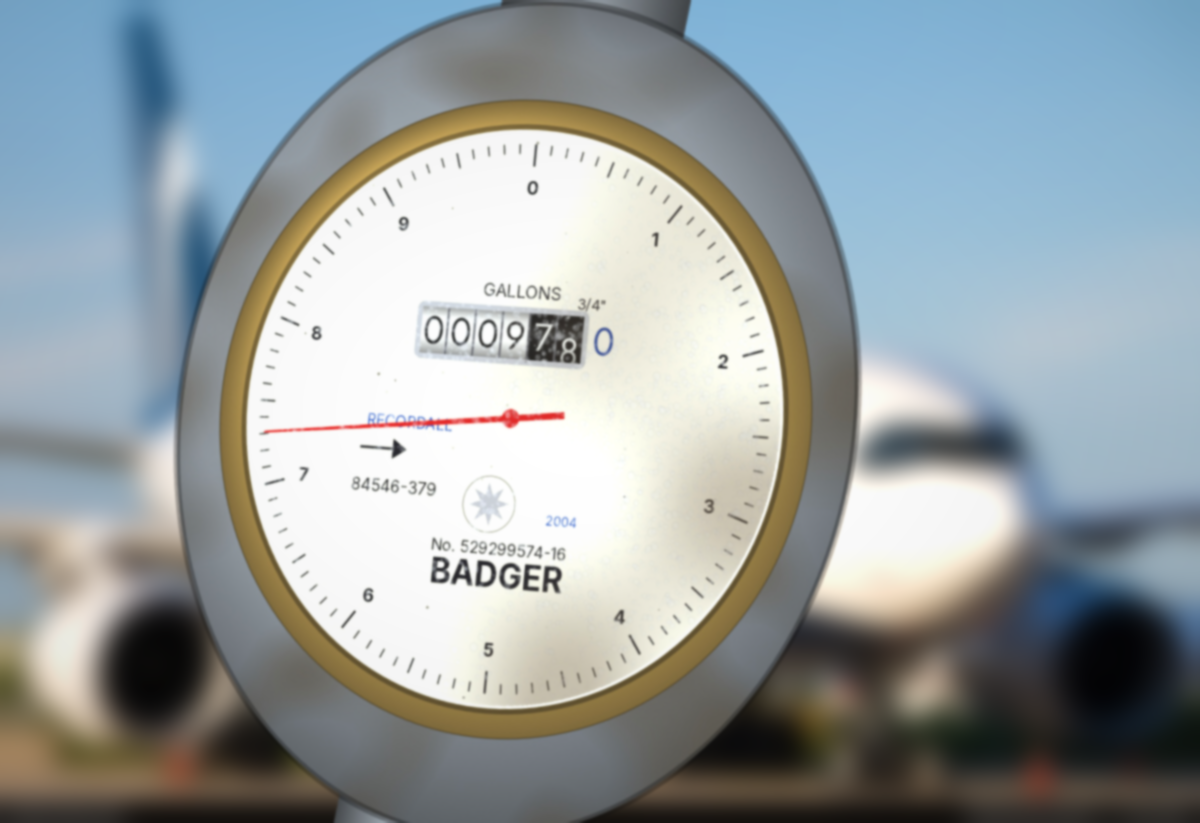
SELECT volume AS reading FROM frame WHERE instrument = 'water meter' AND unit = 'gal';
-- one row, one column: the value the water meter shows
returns 9777.3 gal
